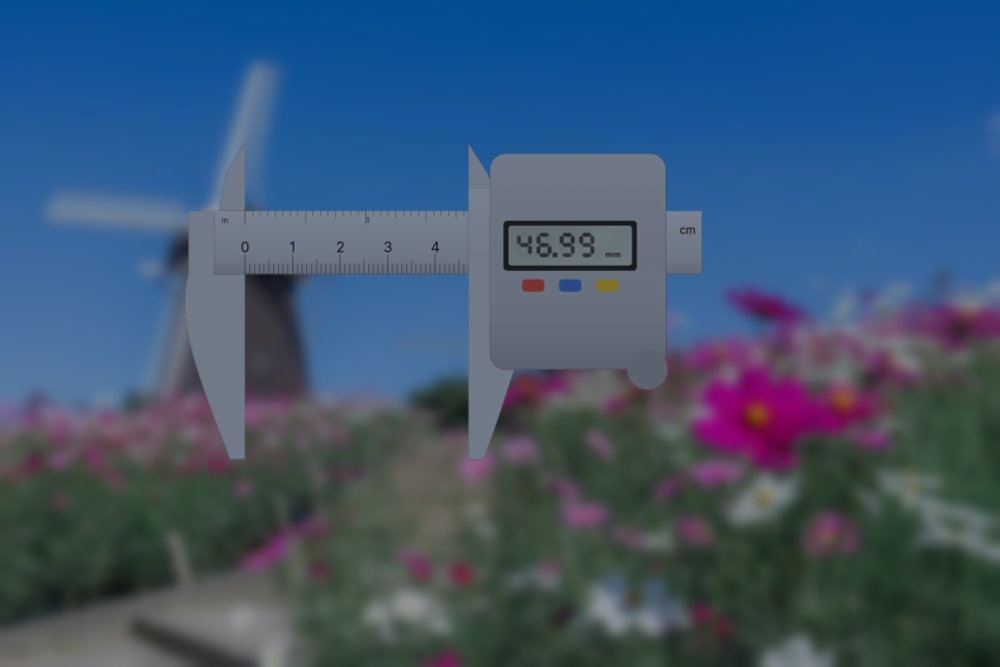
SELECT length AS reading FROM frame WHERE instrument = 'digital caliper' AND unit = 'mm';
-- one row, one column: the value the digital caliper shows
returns 46.99 mm
